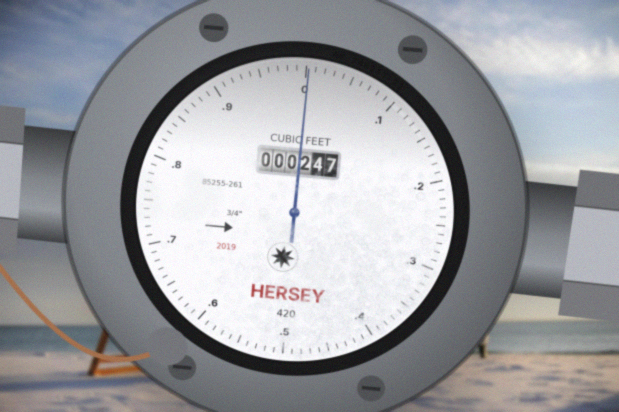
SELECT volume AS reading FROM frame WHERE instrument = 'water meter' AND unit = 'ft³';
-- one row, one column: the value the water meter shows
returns 247.00 ft³
